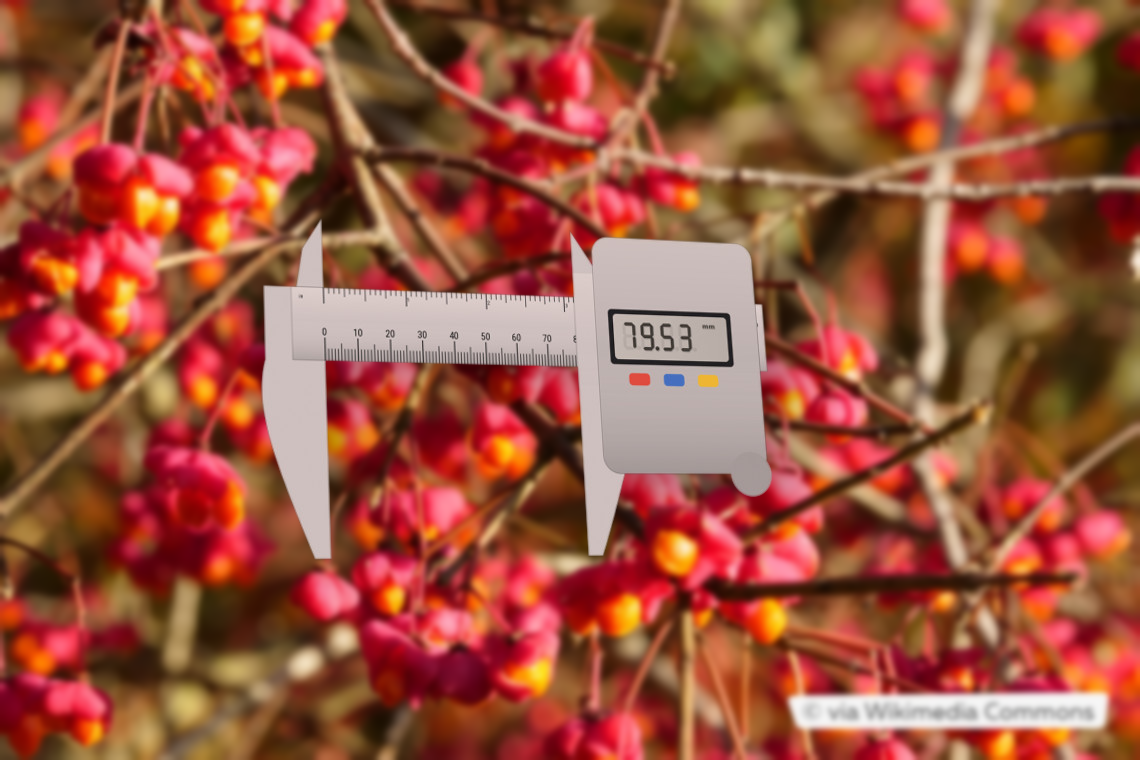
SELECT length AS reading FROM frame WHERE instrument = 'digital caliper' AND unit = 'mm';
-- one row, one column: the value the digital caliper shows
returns 79.53 mm
